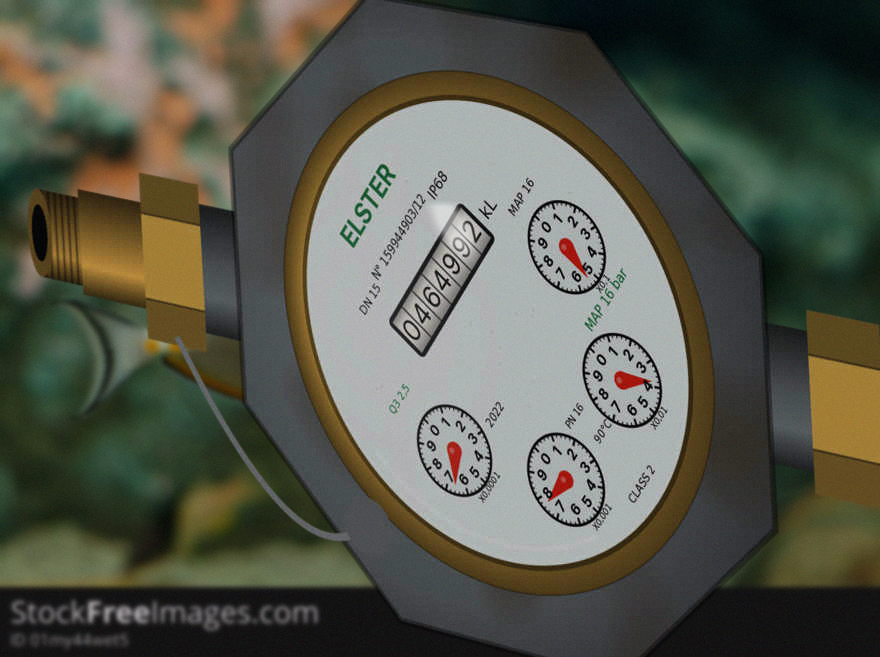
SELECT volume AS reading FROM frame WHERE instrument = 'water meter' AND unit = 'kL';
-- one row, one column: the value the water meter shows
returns 464992.5376 kL
